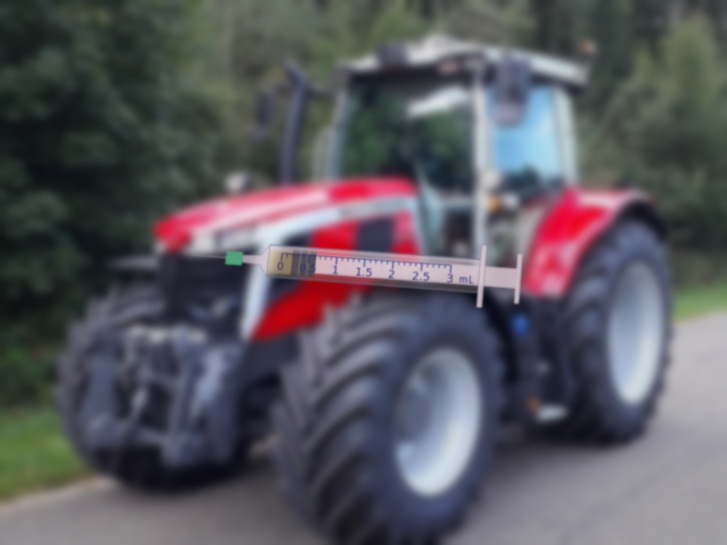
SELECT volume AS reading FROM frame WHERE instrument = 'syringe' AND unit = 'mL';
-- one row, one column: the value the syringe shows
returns 0.2 mL
